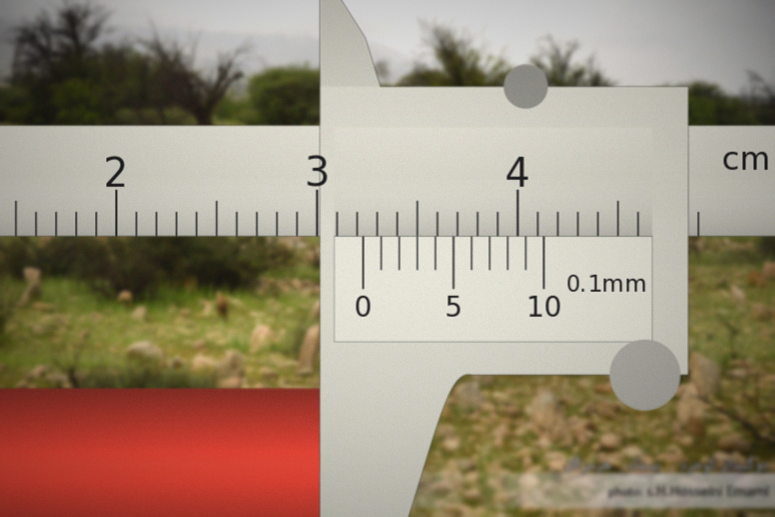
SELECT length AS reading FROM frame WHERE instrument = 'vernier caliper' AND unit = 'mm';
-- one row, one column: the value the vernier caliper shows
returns 32.3 mm
